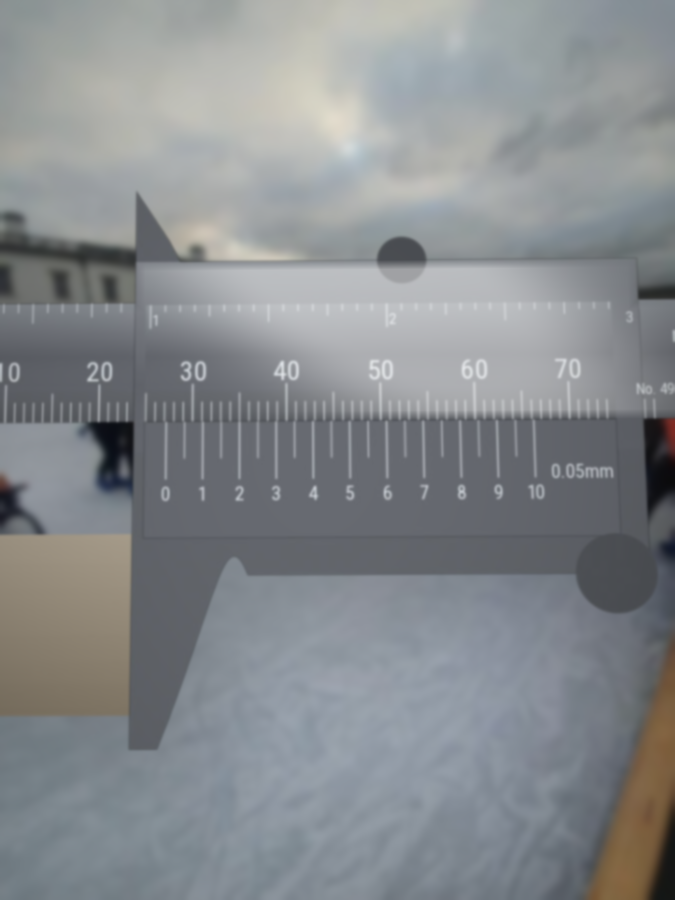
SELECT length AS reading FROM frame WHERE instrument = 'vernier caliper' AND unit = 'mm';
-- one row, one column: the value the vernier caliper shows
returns 27.2 mm
